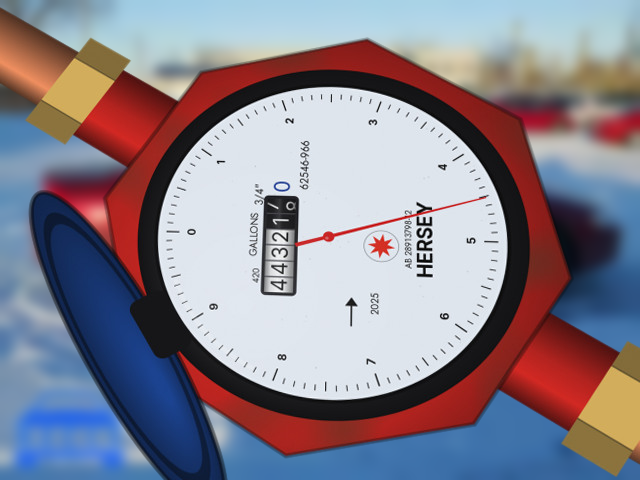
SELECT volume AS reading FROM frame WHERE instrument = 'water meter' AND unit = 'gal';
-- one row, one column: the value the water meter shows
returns 4432174.5 gal
